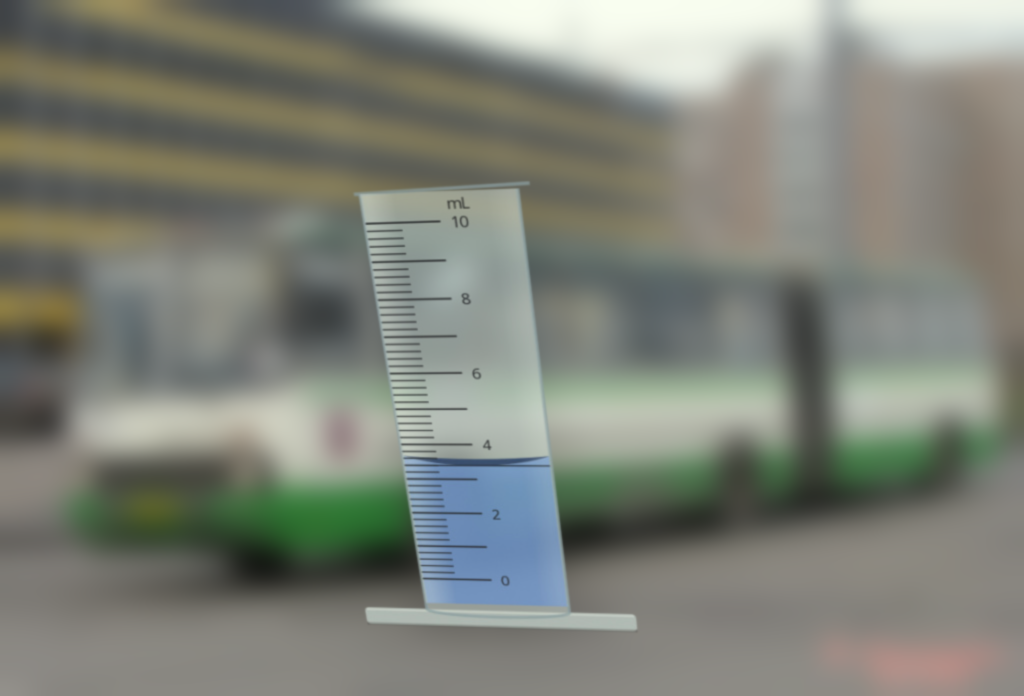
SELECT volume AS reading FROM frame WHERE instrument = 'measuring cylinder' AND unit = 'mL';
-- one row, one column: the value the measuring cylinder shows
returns 3.4 mL
